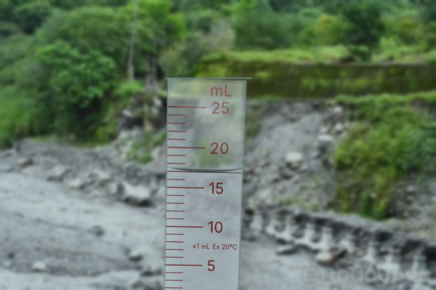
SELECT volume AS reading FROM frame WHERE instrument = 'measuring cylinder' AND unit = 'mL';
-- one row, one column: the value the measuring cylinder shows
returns 17 mL
